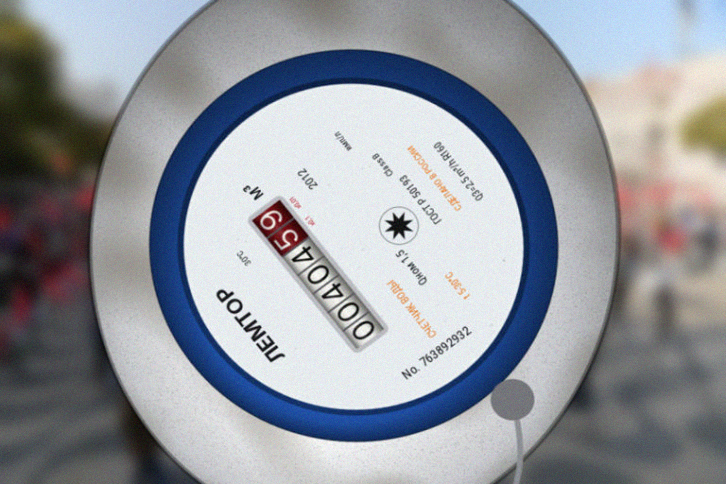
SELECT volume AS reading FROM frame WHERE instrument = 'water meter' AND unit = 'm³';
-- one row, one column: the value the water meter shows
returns 404.59 m³
